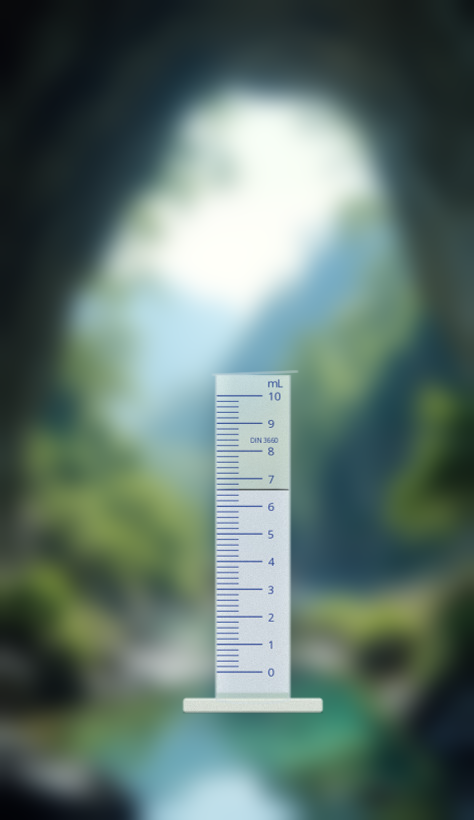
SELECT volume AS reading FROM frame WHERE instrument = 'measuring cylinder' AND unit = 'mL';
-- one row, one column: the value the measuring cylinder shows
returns 6.6 mL
